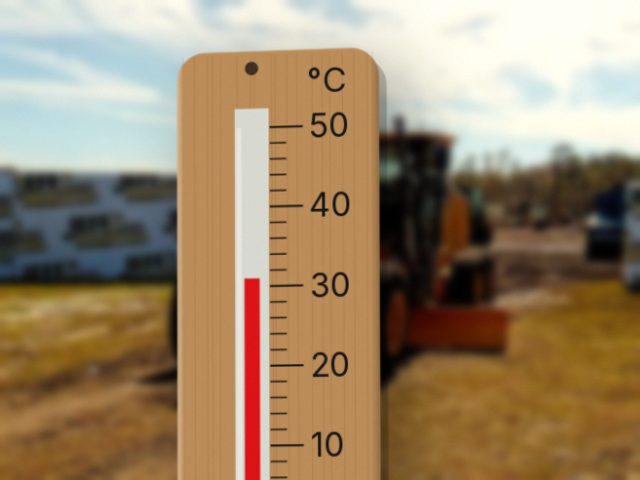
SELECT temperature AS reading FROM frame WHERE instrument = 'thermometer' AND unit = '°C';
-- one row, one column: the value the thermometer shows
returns 31 °C
